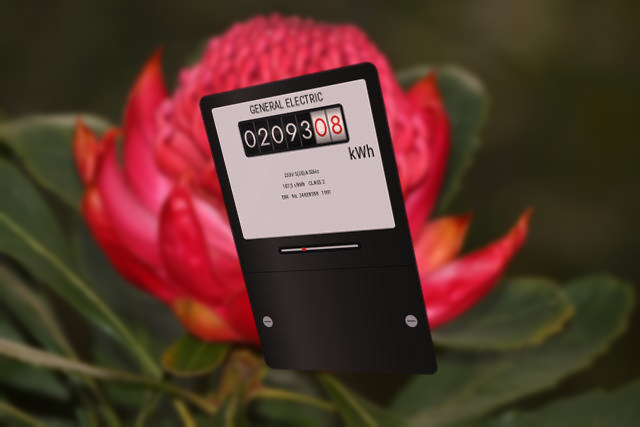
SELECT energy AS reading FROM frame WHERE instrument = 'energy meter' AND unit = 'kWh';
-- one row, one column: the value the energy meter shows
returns 2093.08 kWh
